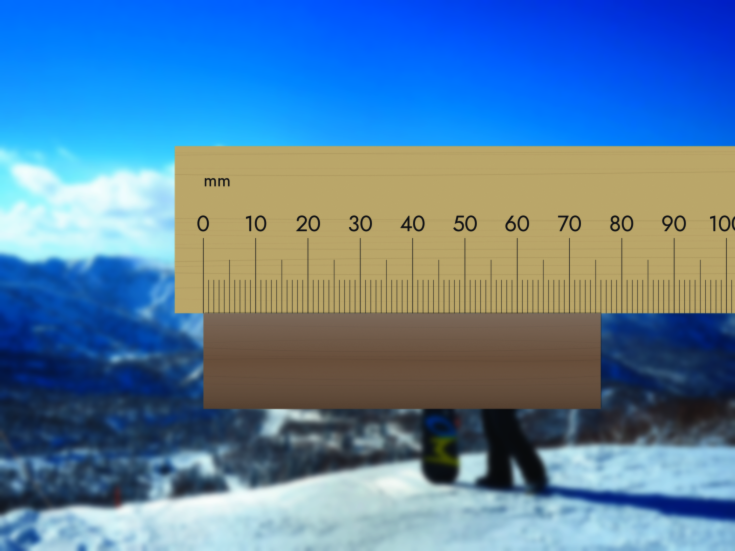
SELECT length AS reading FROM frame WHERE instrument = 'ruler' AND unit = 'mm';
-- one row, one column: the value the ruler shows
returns 76 mm
